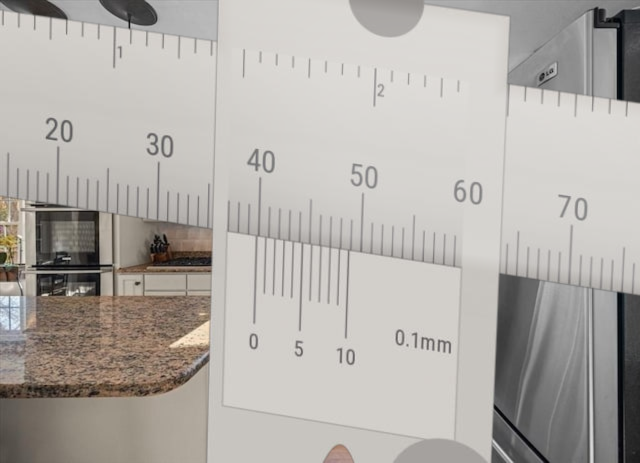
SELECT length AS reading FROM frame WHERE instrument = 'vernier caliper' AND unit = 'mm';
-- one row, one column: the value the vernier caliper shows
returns 39.8 mm
